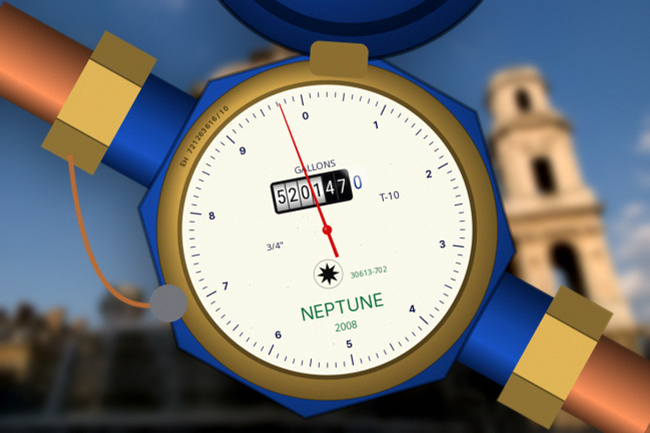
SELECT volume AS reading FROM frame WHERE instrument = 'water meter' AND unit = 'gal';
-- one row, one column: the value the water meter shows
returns 5201469.7 gal
